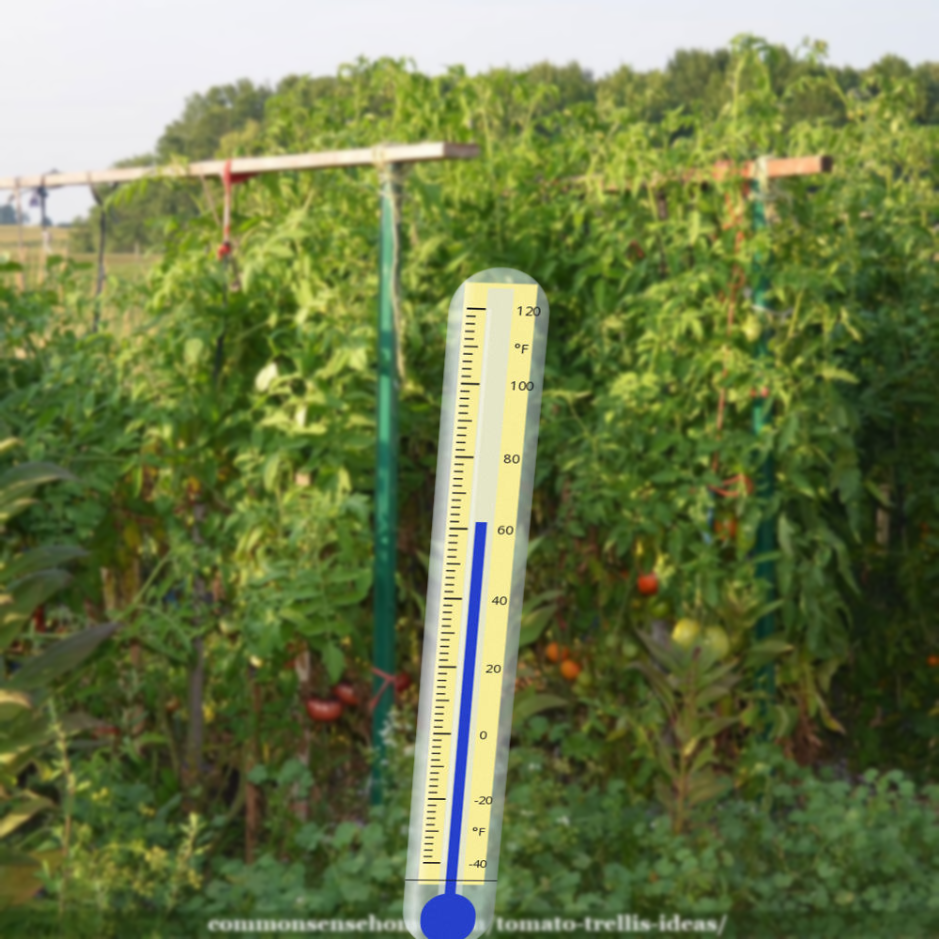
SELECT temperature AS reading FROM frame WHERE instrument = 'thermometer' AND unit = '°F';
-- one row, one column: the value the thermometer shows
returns 62 °F
